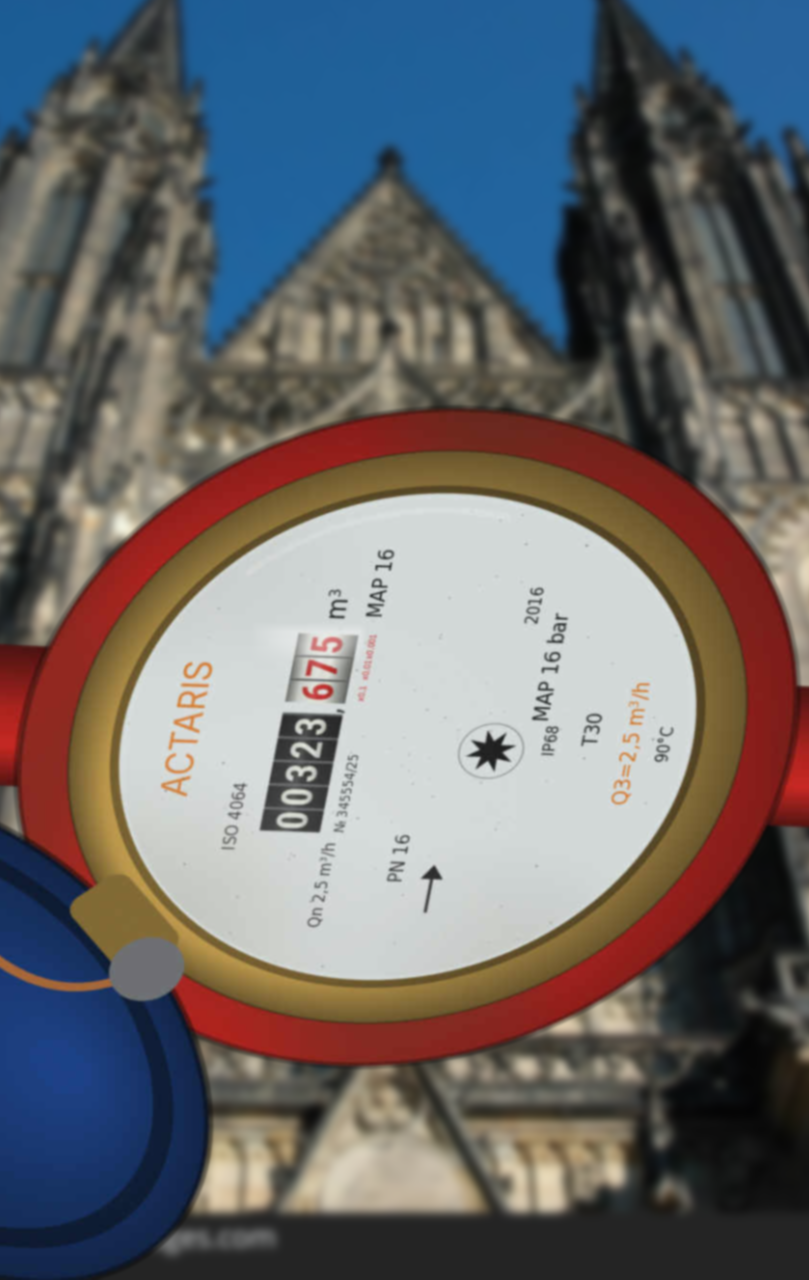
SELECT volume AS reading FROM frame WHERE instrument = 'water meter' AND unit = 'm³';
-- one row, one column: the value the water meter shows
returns 323.675 m³
